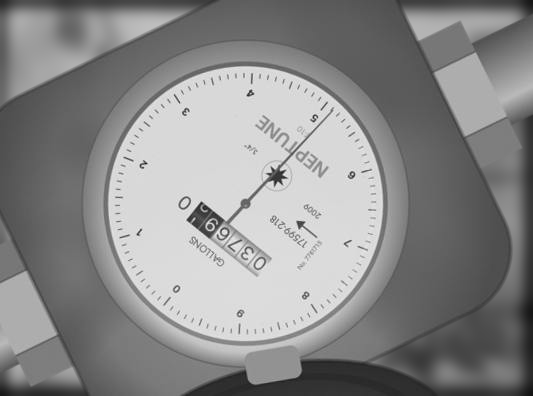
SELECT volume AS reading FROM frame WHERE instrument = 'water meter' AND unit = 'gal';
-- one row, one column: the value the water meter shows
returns 376915.1 gal
